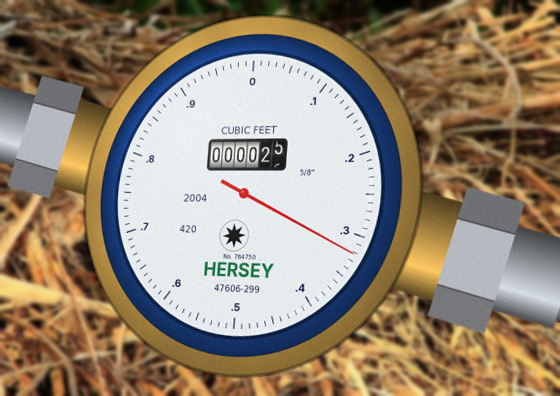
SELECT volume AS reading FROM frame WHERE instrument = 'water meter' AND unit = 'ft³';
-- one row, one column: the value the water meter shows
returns 25.32 ft³
